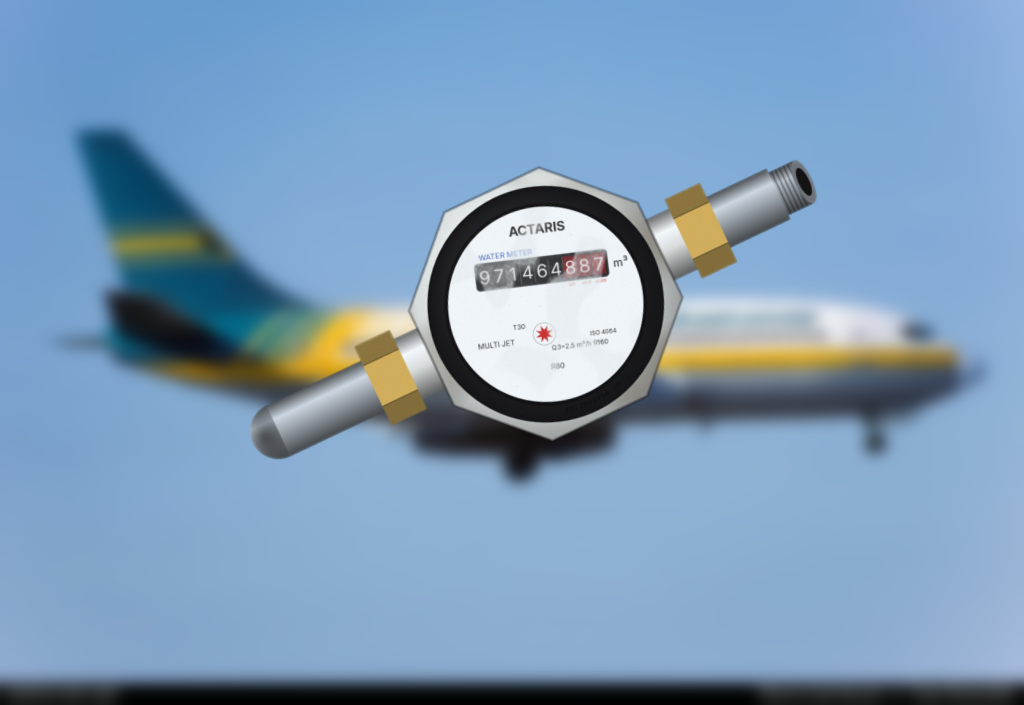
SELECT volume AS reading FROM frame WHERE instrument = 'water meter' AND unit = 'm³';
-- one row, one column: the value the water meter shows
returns 971464.887 m³
